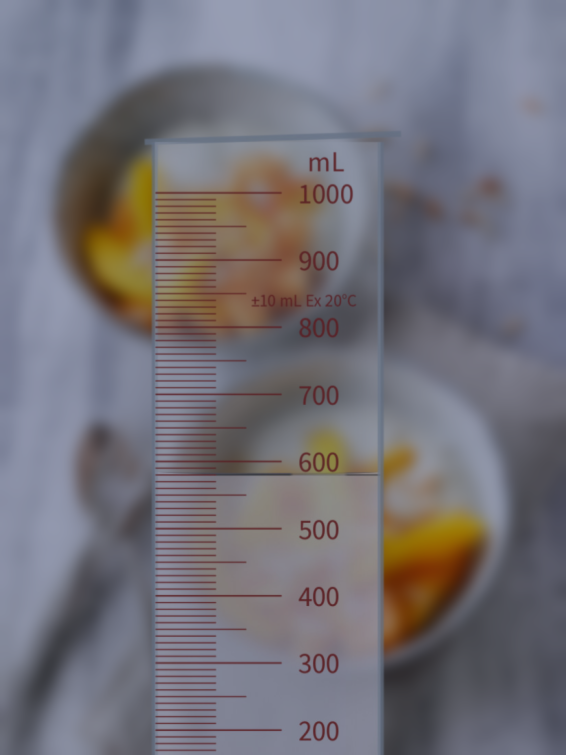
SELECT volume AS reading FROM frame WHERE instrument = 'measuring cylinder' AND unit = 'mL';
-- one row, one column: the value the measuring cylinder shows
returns 580 mL
